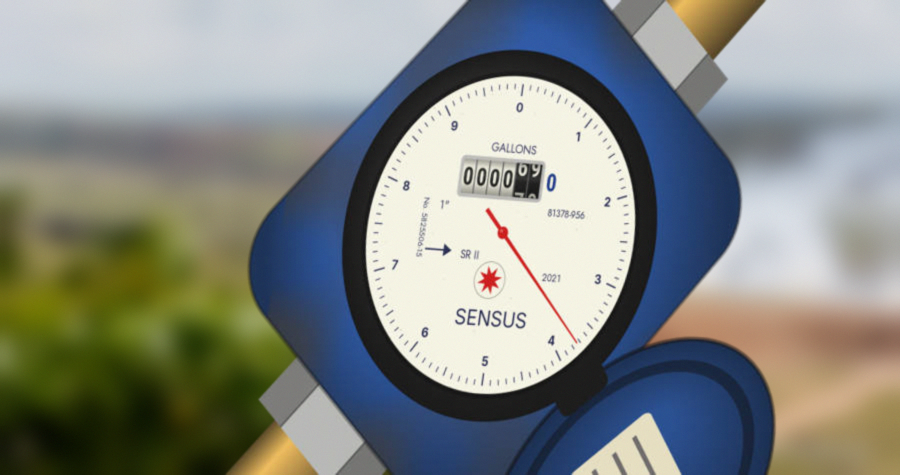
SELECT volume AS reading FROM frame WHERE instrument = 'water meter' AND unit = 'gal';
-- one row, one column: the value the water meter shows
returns 693.7 gal
